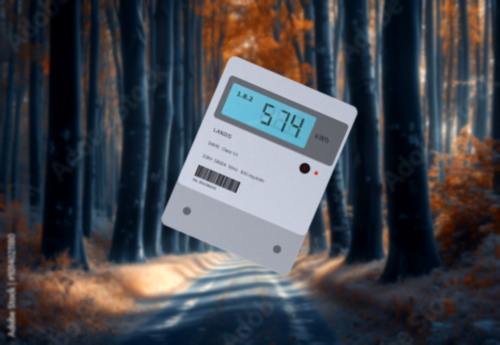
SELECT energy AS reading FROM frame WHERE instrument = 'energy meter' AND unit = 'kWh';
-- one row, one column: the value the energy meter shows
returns 574 kWh
